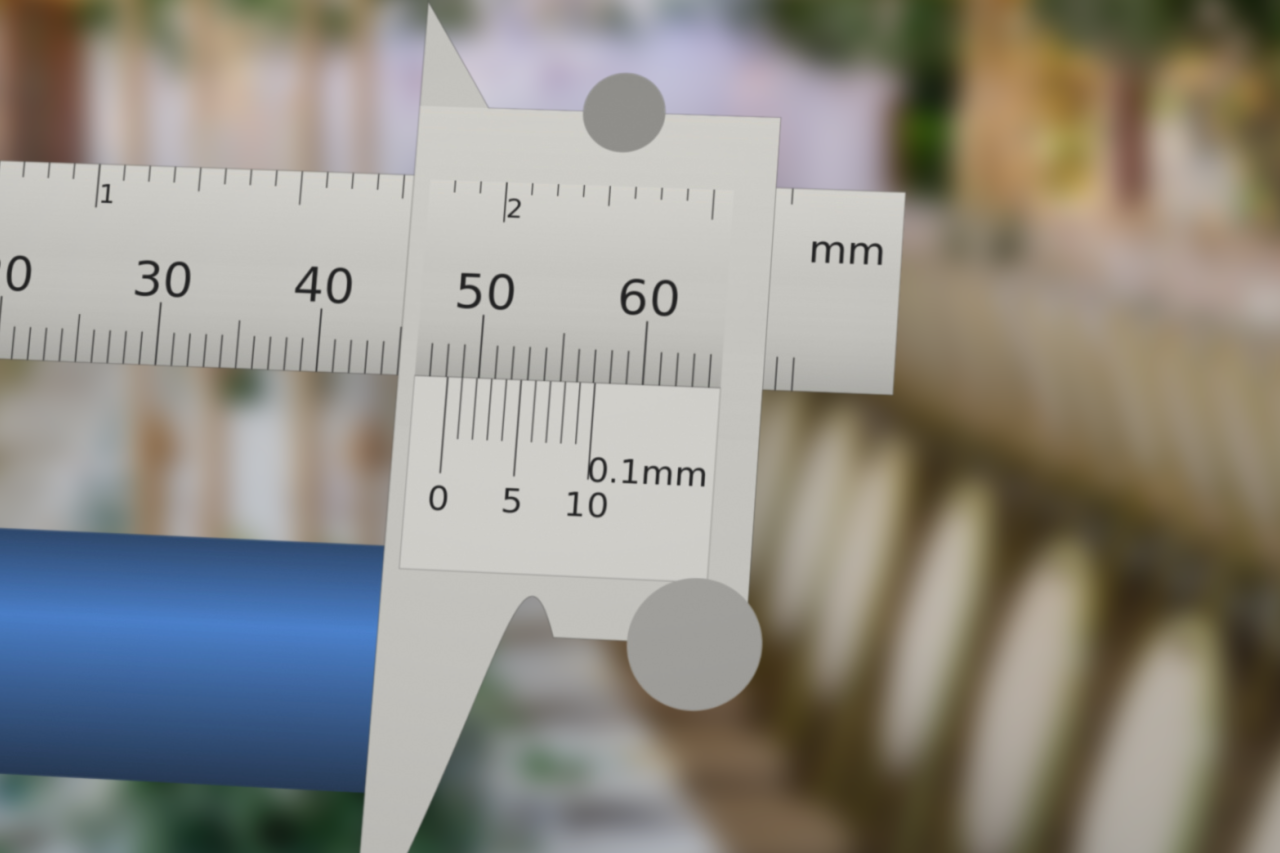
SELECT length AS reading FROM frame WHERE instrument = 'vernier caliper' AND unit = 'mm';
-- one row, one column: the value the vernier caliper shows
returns 48.1 mm
